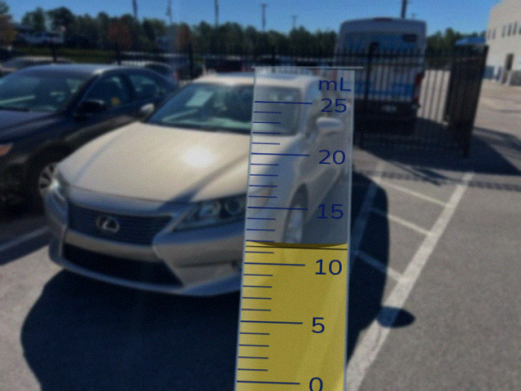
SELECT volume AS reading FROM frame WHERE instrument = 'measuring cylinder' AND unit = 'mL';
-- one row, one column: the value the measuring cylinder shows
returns 11.5 mL
